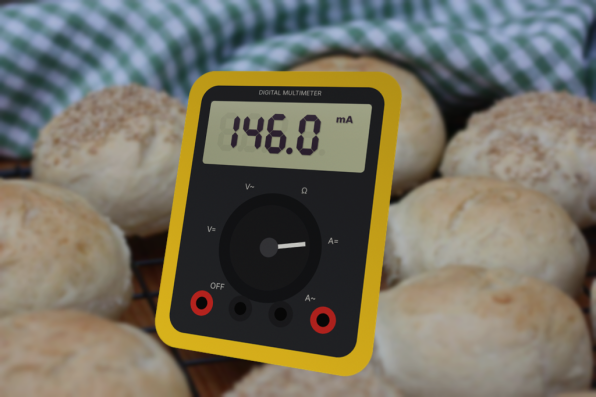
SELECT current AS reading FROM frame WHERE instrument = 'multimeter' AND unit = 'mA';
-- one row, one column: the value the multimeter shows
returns 146.0 mA
